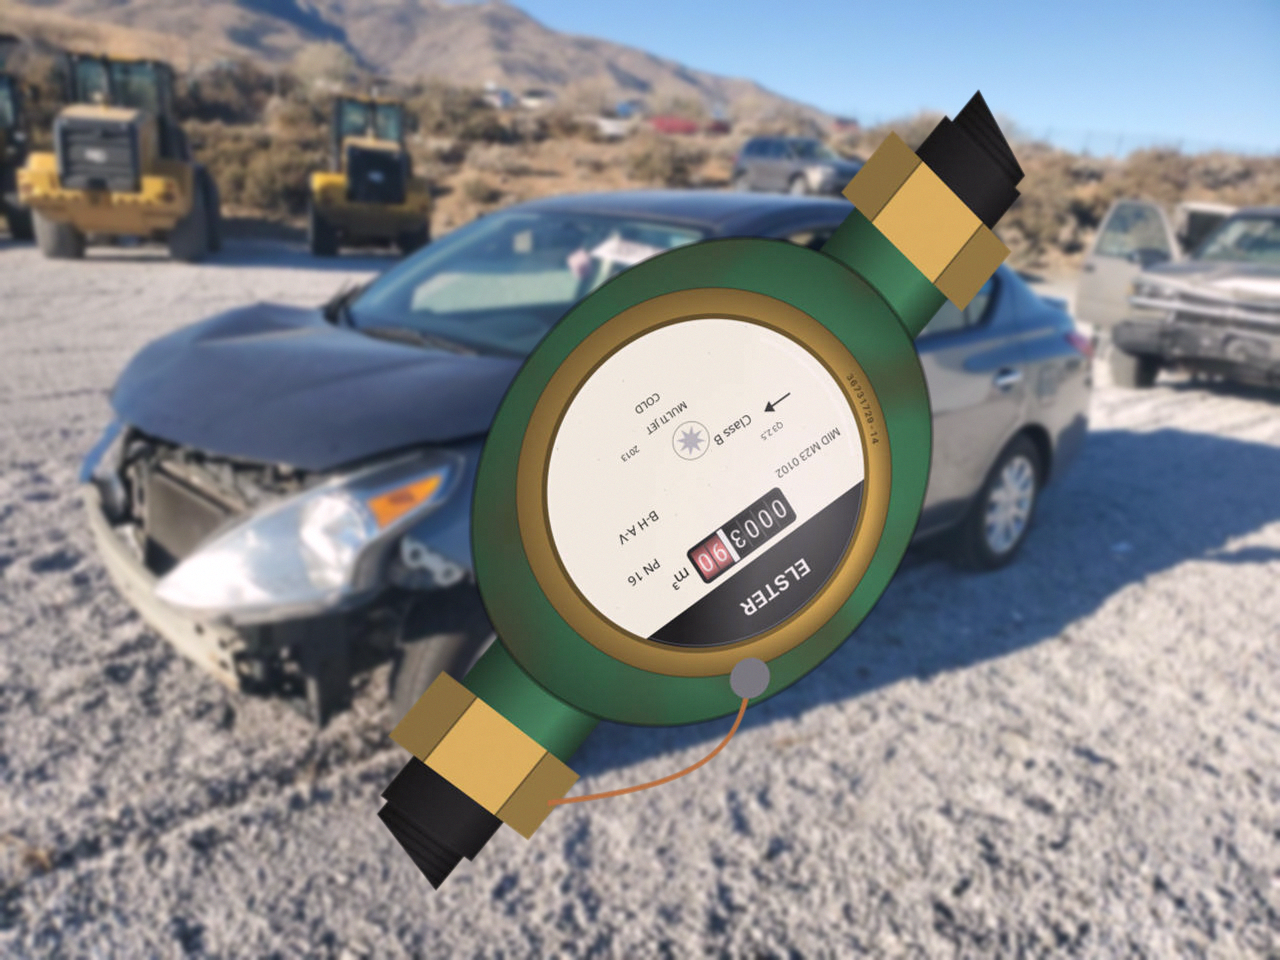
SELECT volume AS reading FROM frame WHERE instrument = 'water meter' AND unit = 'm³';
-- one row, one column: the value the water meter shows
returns 3.90 m³
